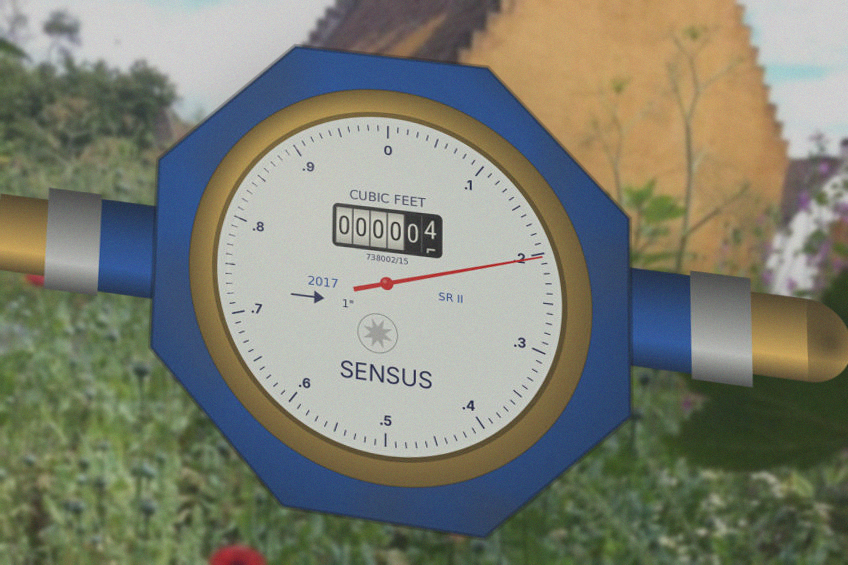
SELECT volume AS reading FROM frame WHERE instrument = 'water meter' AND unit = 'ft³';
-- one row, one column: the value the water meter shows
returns 4.20 ft³
